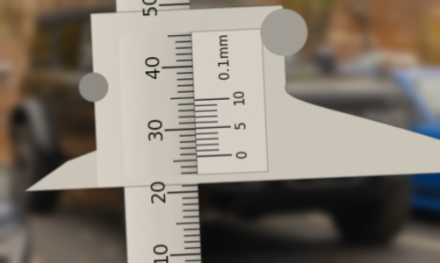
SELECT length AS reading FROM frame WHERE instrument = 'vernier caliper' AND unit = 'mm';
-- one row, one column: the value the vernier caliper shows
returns 25.6 mm
